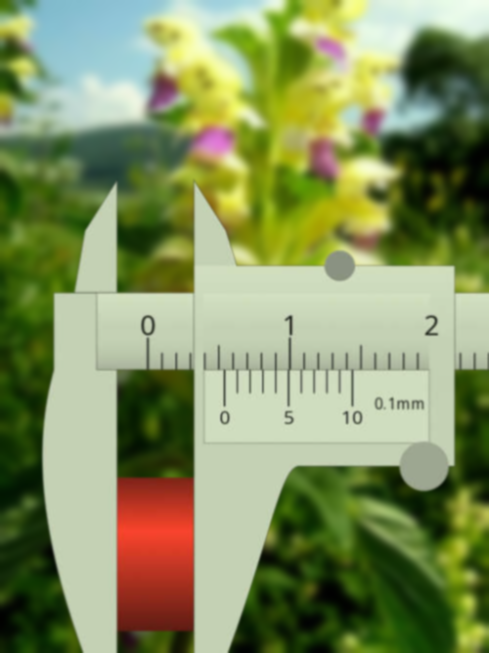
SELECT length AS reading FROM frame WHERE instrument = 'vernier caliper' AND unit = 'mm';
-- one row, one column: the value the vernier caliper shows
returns 5.4 mm
